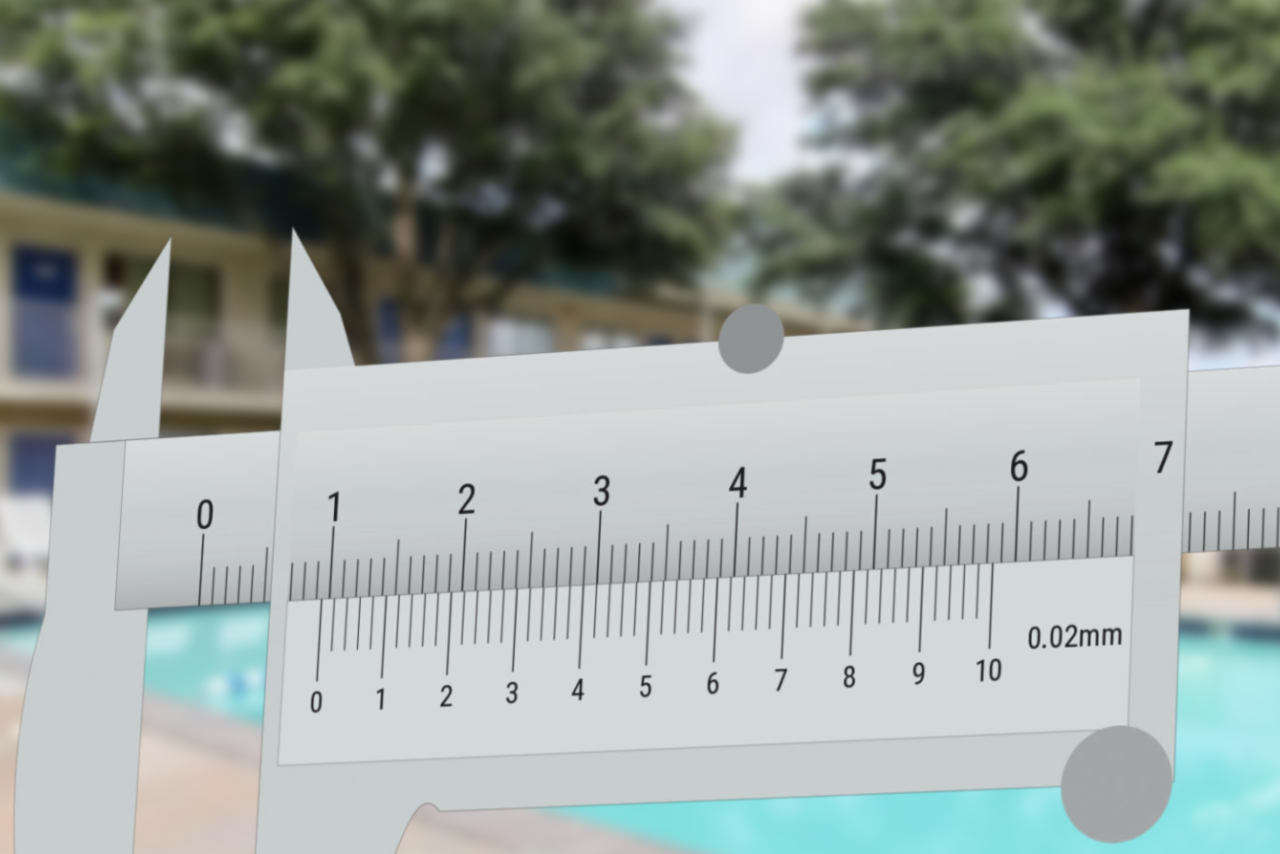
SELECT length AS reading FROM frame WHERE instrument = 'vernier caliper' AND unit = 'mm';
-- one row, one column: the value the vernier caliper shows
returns 9.4 mm
